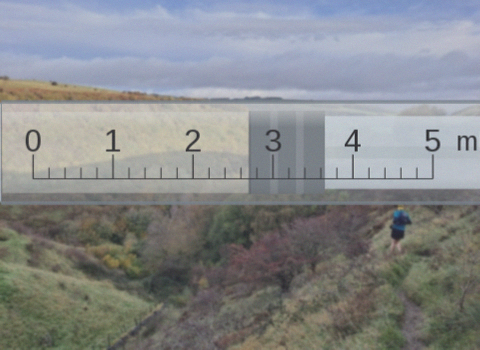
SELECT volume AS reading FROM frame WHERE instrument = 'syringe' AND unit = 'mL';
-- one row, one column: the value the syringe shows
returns 2.7 mL
